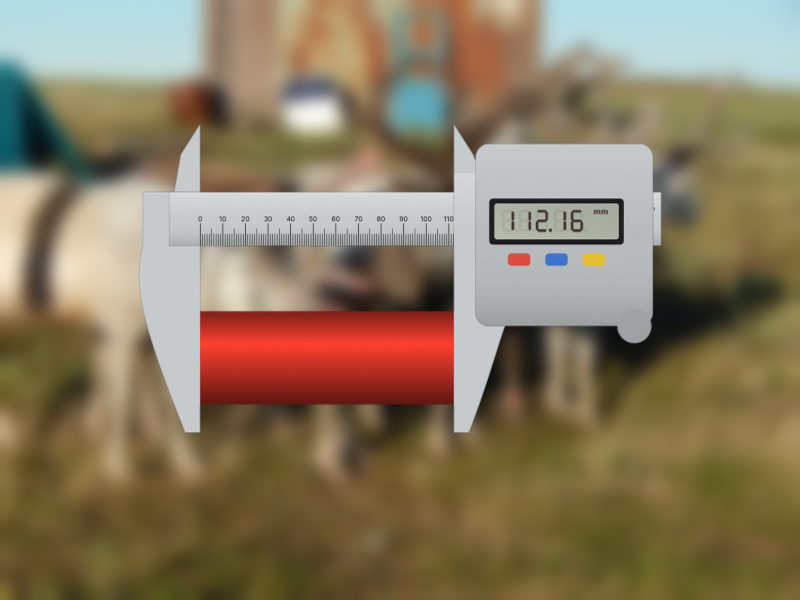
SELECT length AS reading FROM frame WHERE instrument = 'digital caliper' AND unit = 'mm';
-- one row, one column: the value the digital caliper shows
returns 112.16 mm
